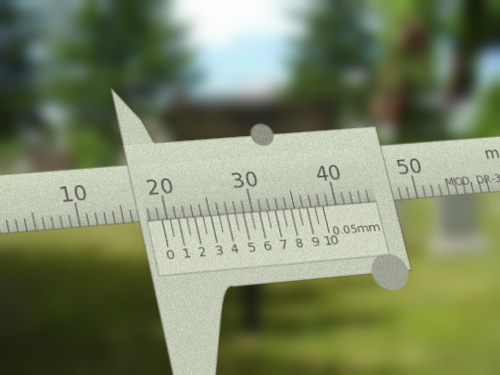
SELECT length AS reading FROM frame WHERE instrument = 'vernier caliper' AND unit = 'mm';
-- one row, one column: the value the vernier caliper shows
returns 19.4 mm
